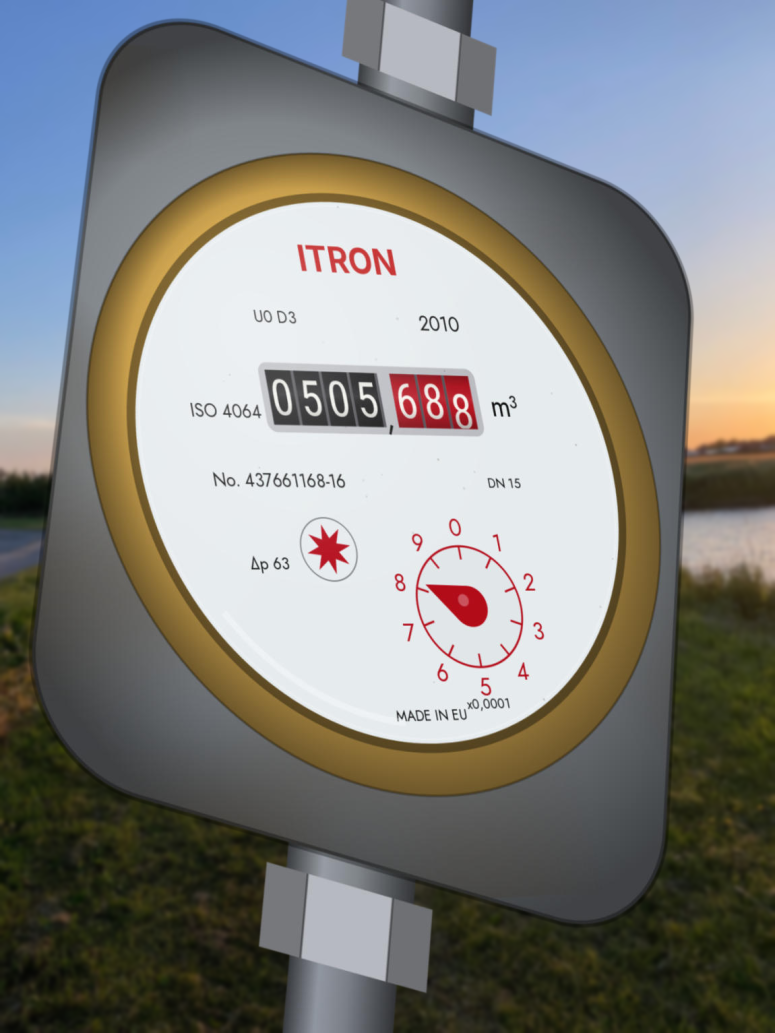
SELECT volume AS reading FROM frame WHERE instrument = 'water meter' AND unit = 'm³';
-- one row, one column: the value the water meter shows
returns 505.6878 m³
